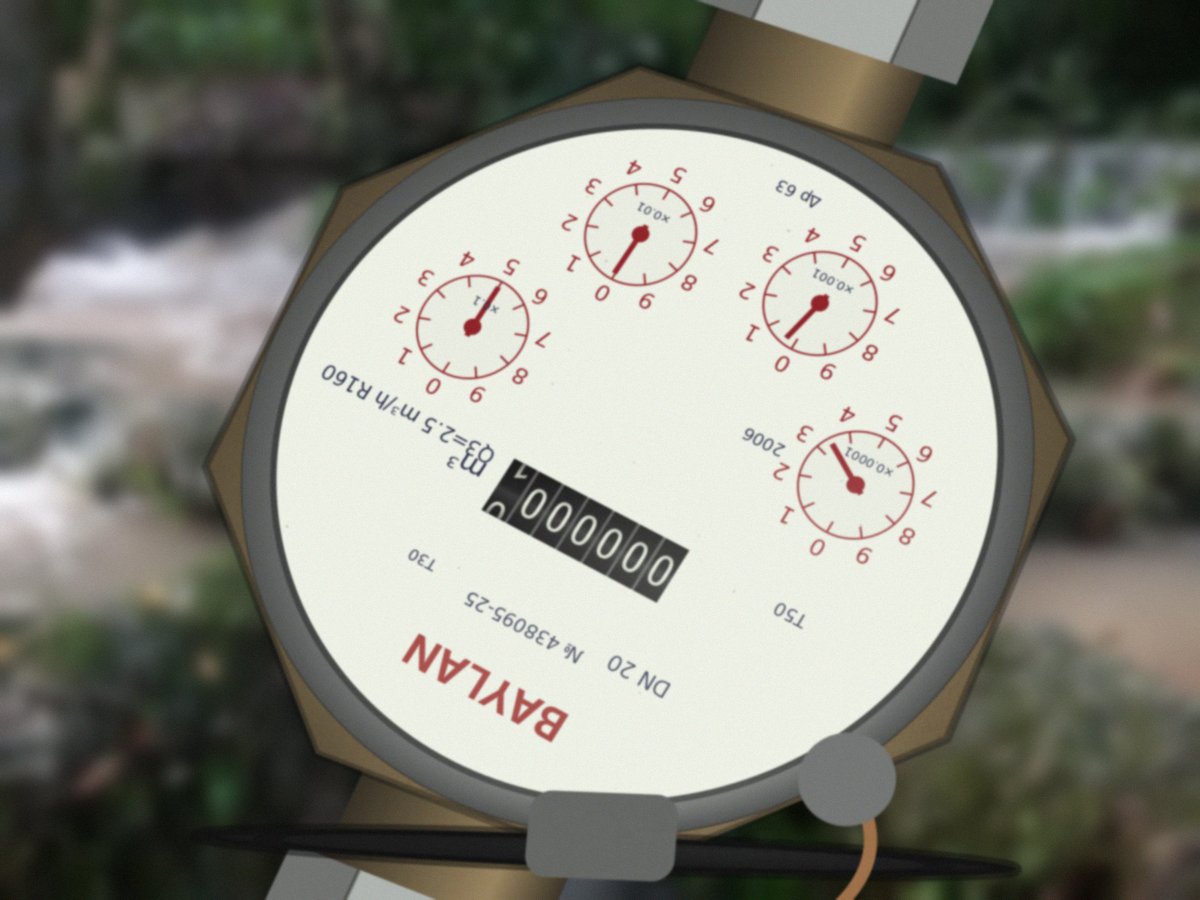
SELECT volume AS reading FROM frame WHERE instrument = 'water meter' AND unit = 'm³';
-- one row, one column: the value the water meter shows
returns 0.5003 m³
